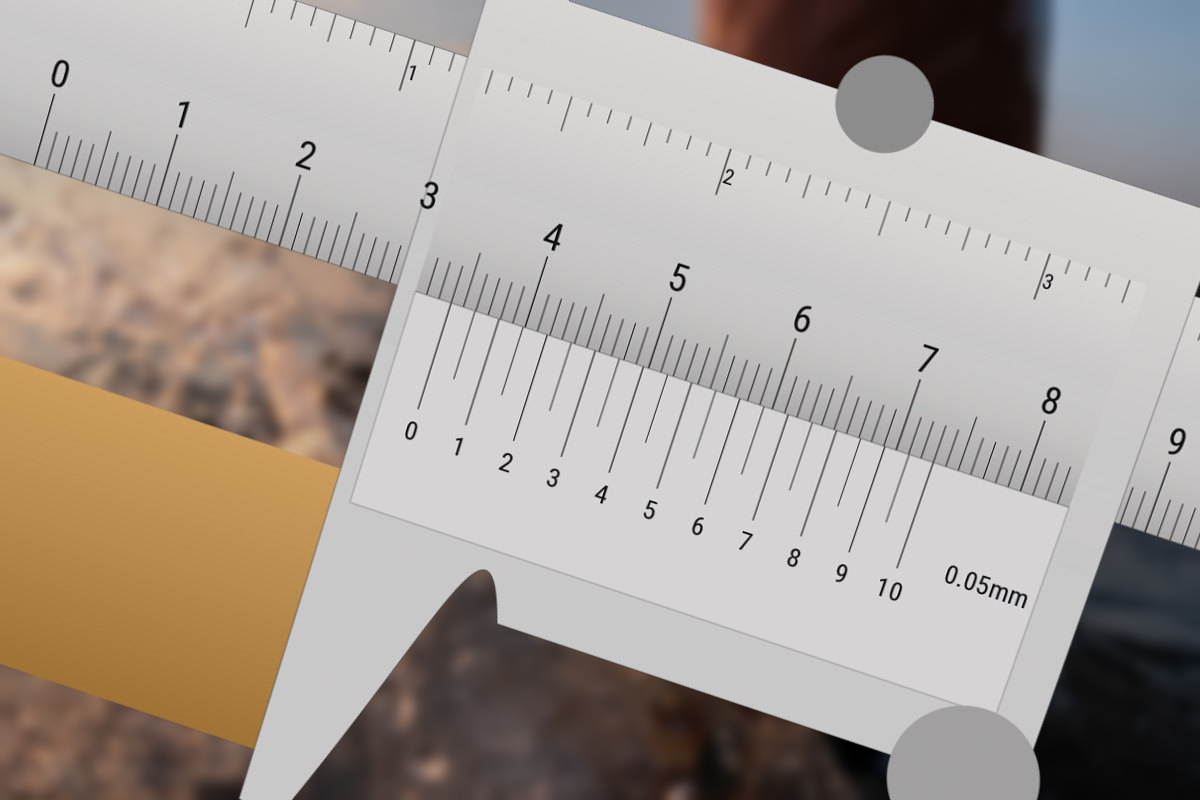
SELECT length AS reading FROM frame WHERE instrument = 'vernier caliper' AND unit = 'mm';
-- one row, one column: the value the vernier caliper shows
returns 34.0 mm
